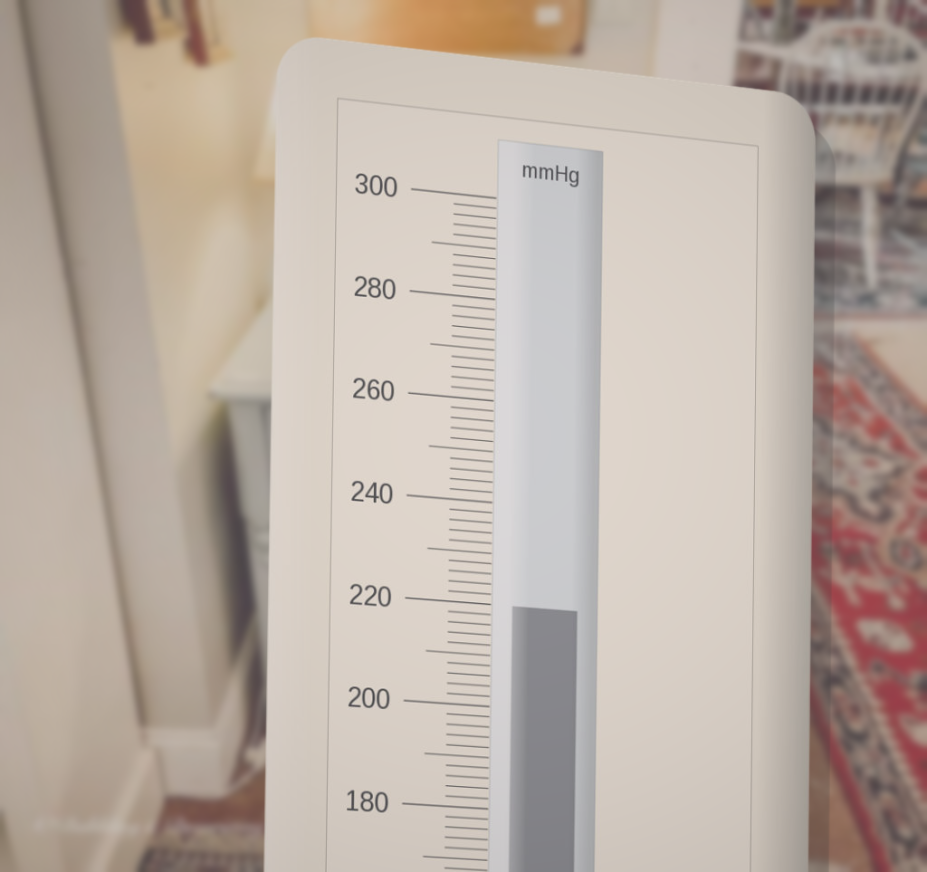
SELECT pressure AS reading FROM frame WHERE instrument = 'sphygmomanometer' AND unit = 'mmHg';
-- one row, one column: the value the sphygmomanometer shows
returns 220 mmHg
